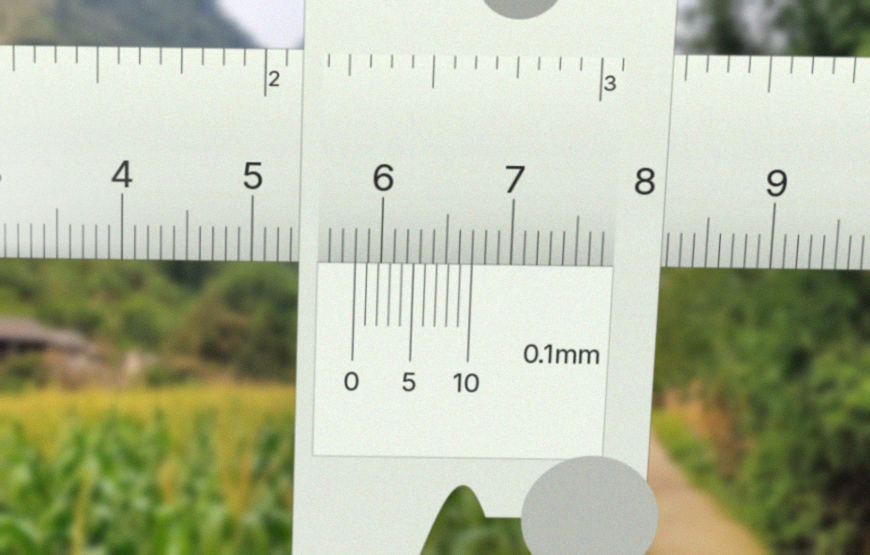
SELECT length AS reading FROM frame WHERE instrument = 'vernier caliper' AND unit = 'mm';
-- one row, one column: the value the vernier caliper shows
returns 58.0 mm
